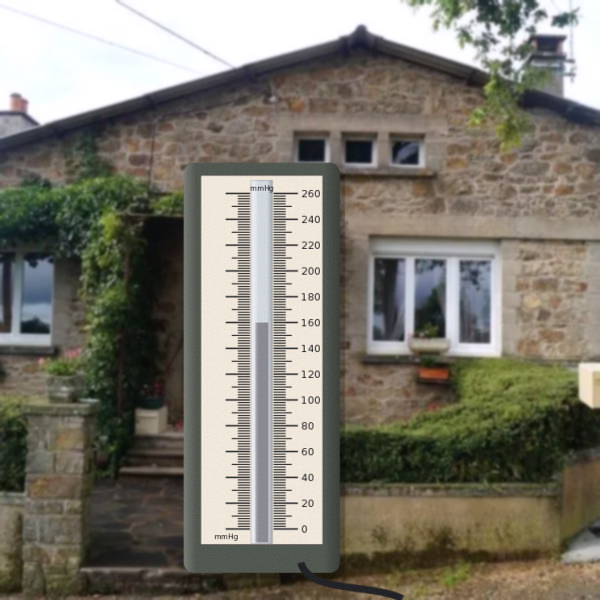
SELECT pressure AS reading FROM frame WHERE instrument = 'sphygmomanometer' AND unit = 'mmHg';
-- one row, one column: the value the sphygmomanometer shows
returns 160 mmHg
